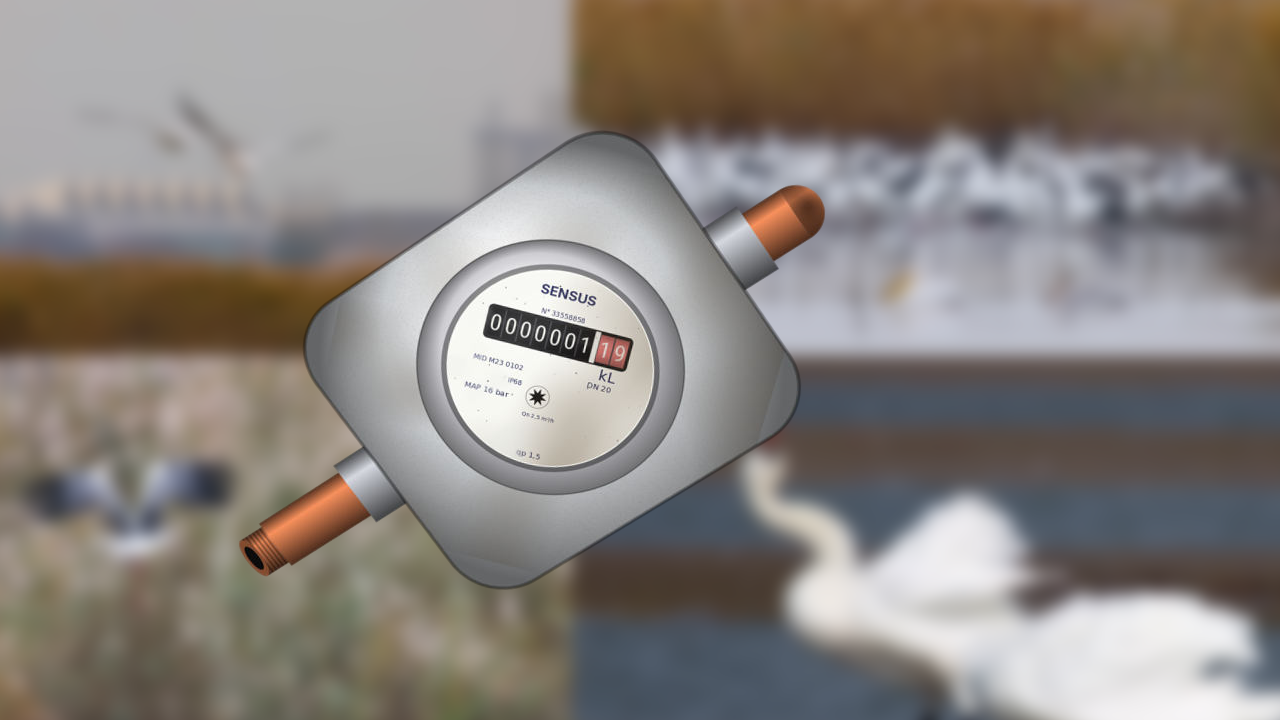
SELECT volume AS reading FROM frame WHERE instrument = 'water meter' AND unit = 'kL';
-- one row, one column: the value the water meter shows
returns 1.19 kL
